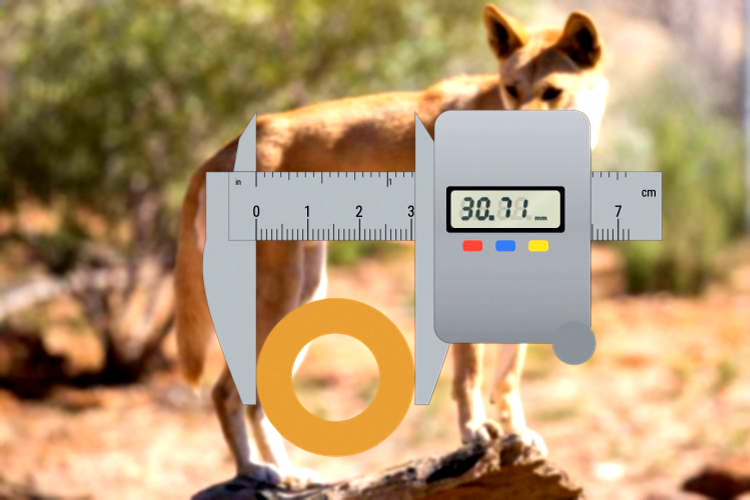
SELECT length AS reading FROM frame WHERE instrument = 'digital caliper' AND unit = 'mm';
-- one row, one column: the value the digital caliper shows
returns 30.71 mm
